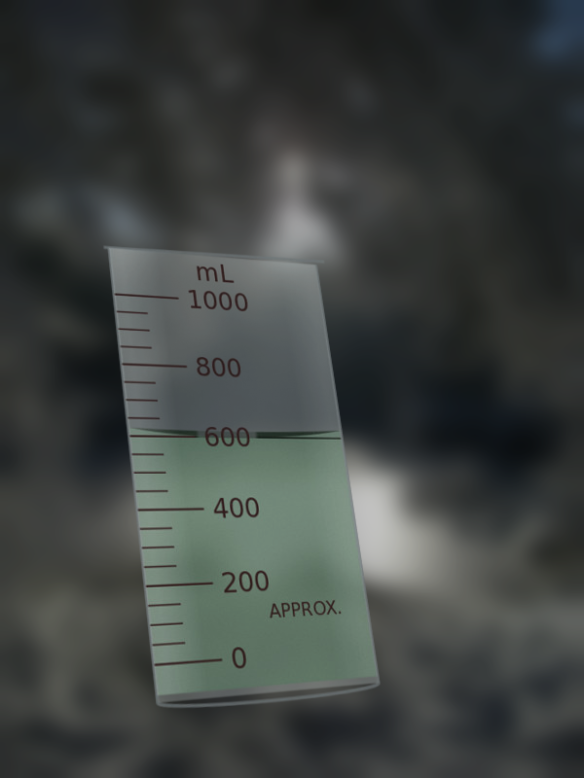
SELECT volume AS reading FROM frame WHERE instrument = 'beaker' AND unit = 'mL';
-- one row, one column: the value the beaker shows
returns 600 mL
